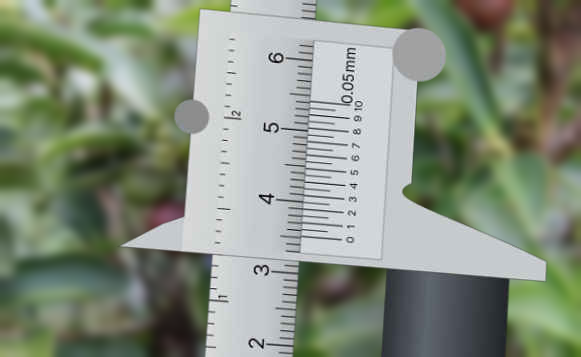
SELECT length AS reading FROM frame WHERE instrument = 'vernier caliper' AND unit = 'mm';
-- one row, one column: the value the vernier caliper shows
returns 35.2 mm
